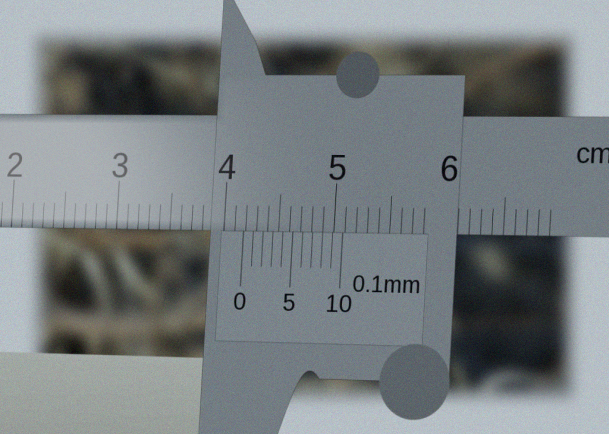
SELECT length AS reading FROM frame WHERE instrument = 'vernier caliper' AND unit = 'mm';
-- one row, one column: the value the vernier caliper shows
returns 41.8 mm
